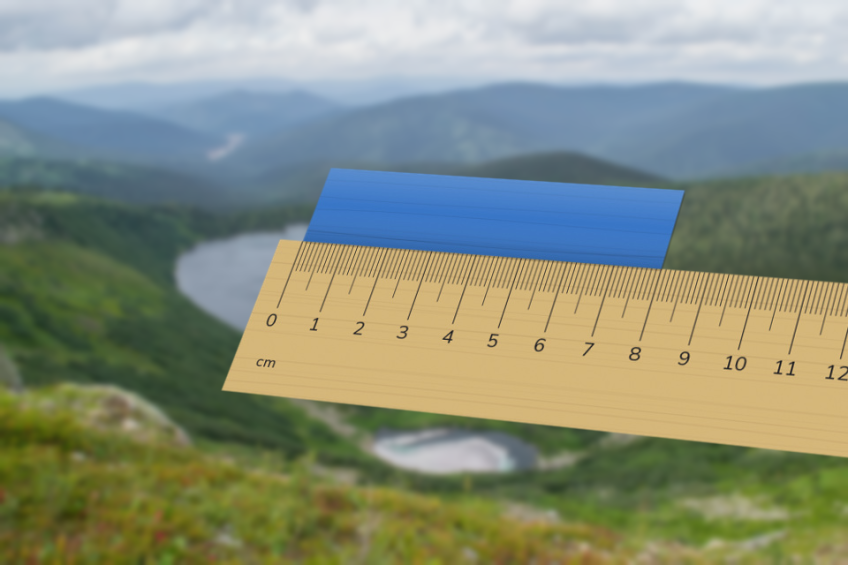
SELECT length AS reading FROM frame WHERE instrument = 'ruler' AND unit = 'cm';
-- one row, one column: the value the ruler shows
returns 8 cm
